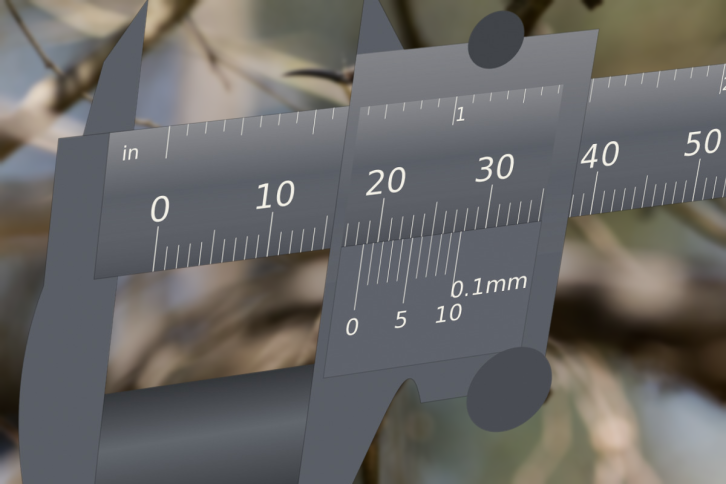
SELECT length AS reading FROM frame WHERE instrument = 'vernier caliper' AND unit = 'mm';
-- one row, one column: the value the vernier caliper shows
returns 18.7 mm
